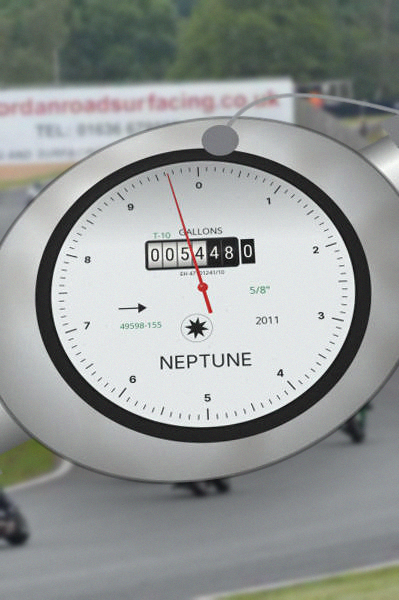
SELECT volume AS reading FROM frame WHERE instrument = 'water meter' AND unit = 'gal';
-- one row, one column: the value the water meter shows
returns 54479.6 gal
